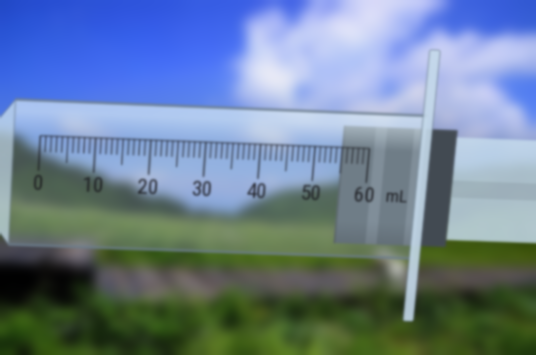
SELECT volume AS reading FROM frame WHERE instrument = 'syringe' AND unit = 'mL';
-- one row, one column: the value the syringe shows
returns 55 mL
